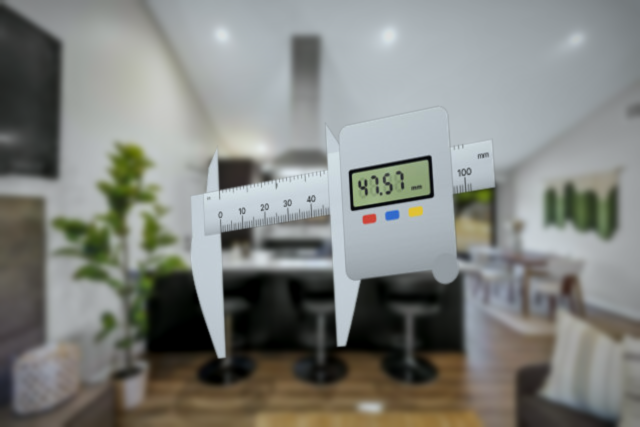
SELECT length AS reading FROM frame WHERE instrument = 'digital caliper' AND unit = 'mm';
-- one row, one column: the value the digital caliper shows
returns 47.57 mm
